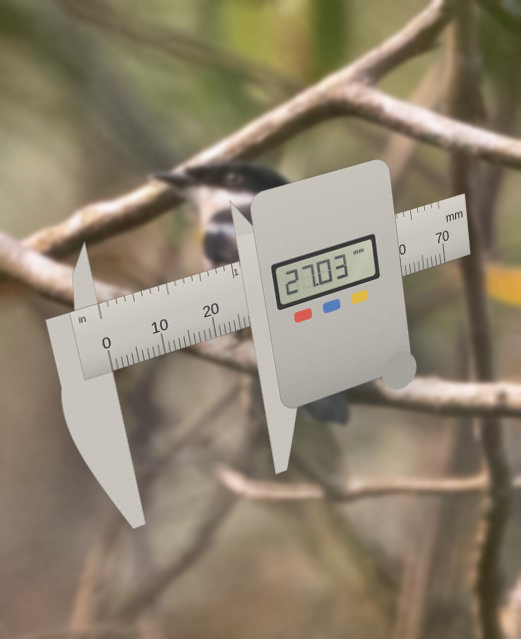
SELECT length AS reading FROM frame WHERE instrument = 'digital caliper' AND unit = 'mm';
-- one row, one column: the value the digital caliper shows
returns 27.03 mm
